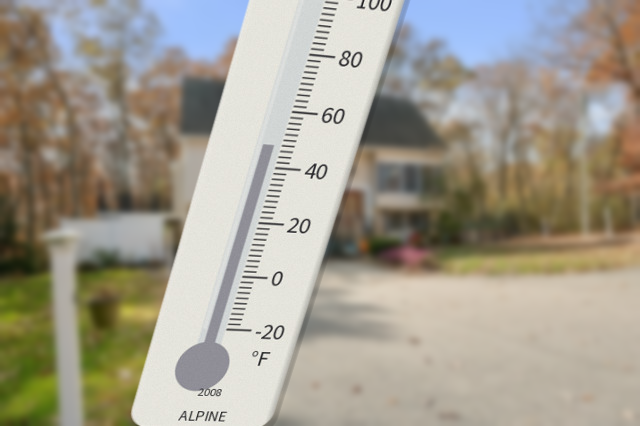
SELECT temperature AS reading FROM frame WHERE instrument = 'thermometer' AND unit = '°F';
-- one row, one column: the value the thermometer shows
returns 48 °F
